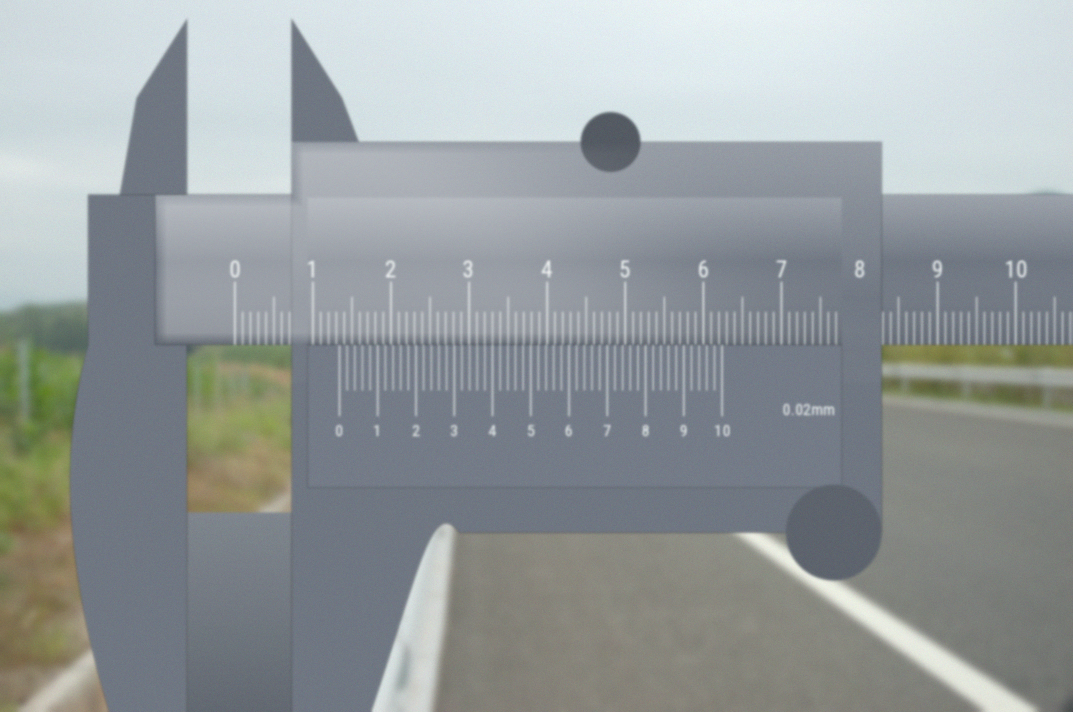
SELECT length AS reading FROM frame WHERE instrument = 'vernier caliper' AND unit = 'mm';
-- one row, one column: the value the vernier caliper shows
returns 13.4 mm
